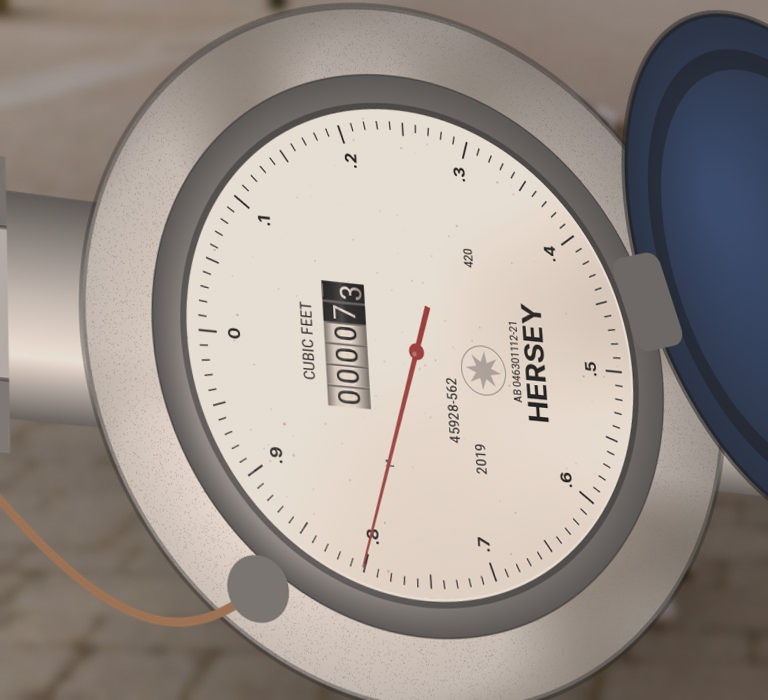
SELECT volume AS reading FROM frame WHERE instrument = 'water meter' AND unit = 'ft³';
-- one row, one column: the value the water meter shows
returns 72.80 ft³
